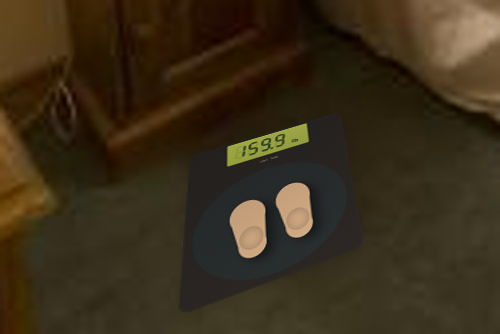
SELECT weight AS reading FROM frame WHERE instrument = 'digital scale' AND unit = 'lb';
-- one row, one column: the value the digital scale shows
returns 159.9 lb
